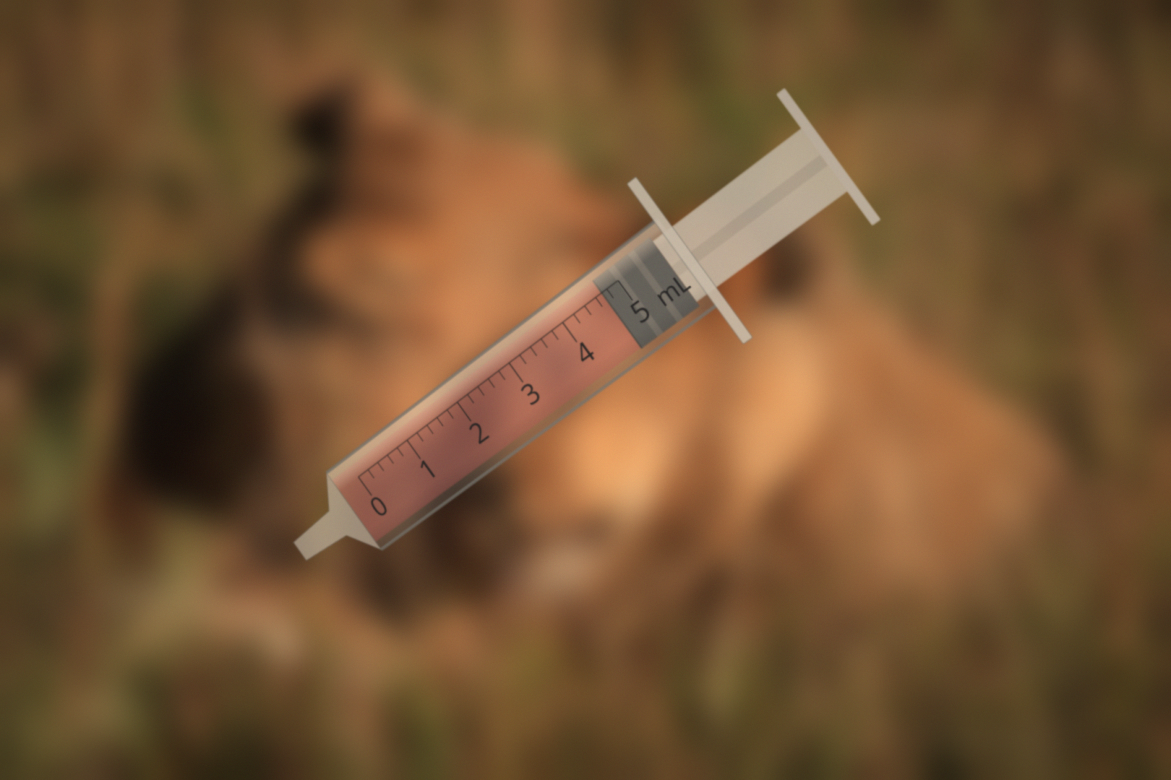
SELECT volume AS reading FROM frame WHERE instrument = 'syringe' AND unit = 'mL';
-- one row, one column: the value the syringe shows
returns 4.7 mL
